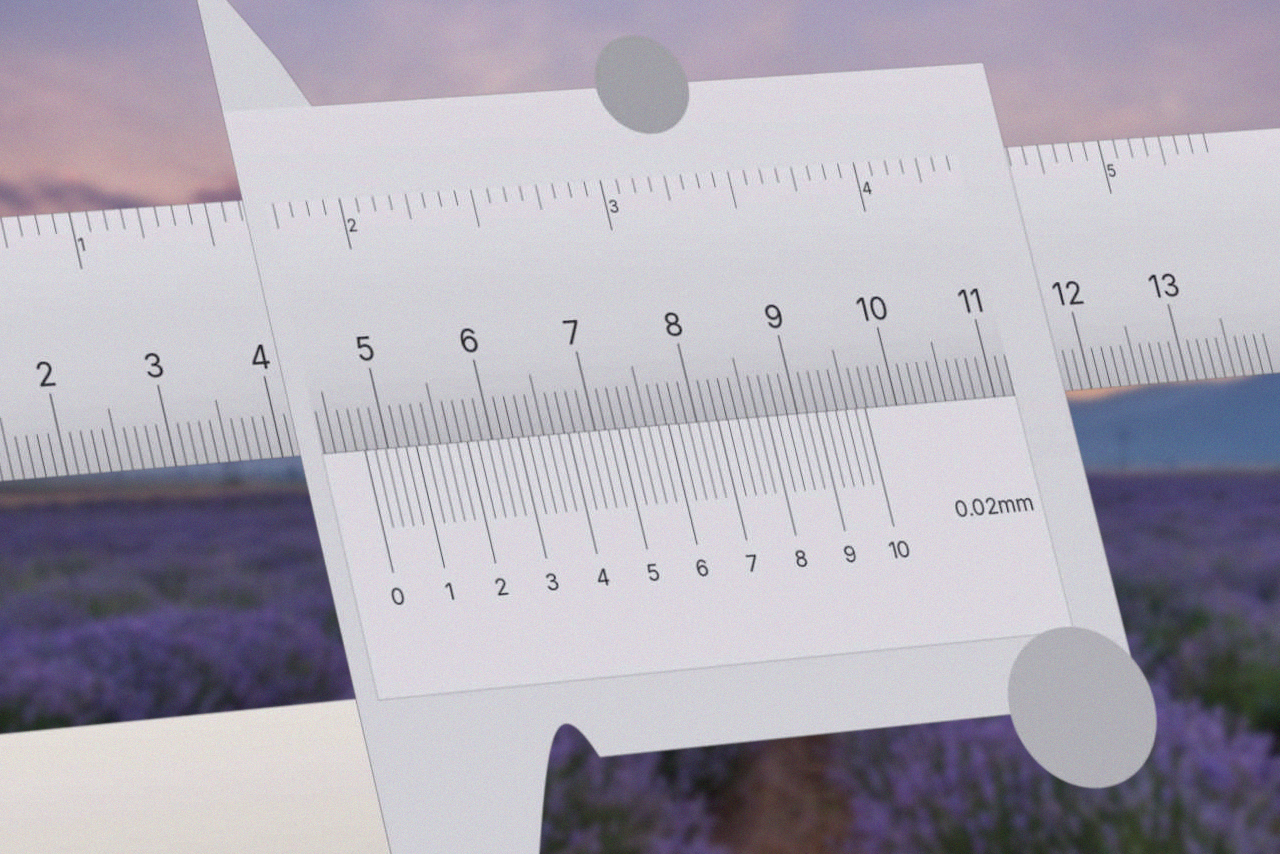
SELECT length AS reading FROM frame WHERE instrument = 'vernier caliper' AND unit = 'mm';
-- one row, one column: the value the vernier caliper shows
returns 47.8 mm
